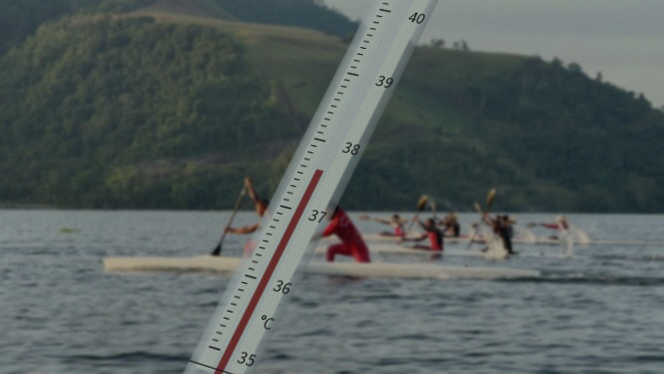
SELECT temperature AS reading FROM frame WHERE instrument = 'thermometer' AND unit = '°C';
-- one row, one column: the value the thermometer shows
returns 37.6 °C
